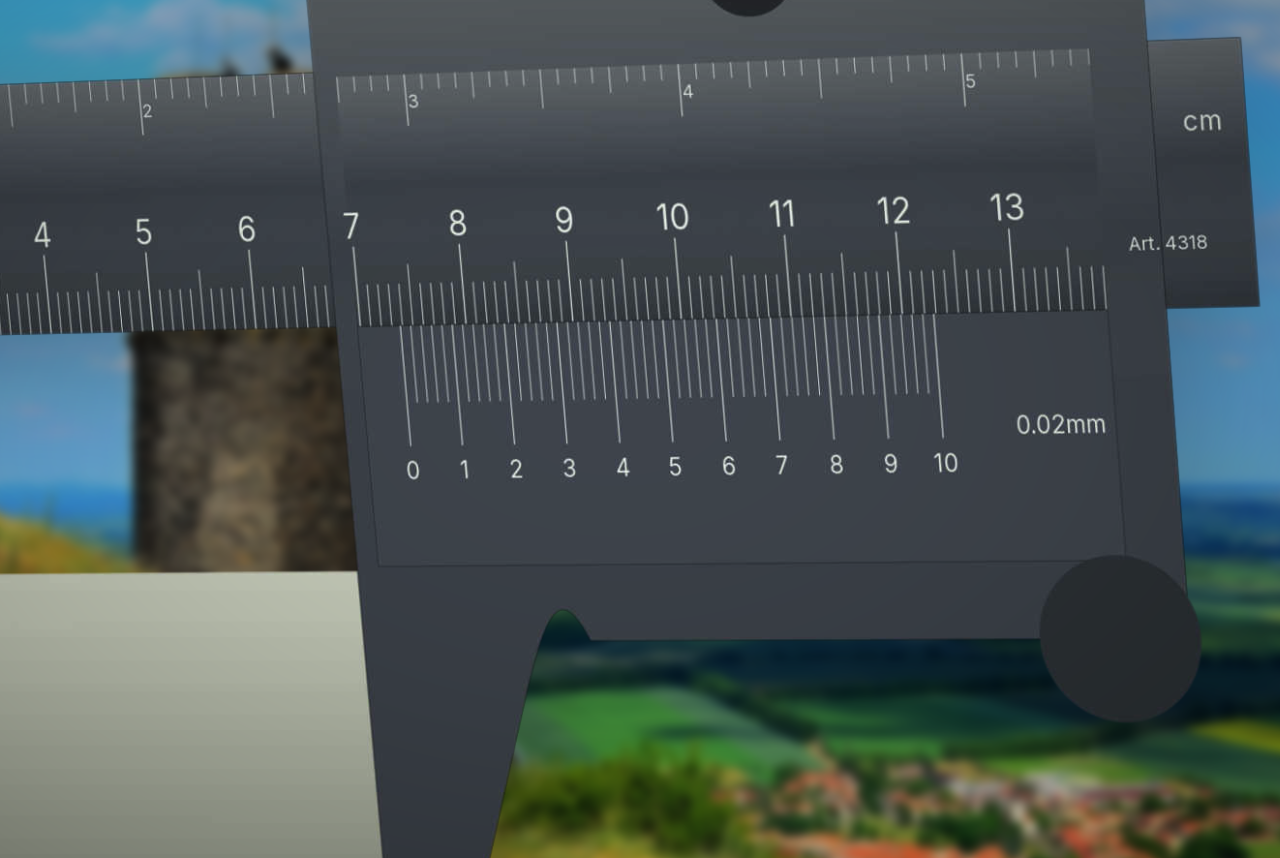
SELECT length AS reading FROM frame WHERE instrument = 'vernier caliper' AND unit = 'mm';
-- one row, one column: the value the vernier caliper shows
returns 73.8 mm
